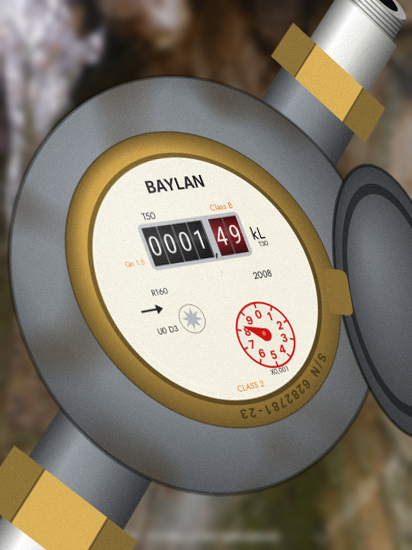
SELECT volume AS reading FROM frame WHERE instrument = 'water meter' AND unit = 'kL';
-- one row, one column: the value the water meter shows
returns 1.498 kL
